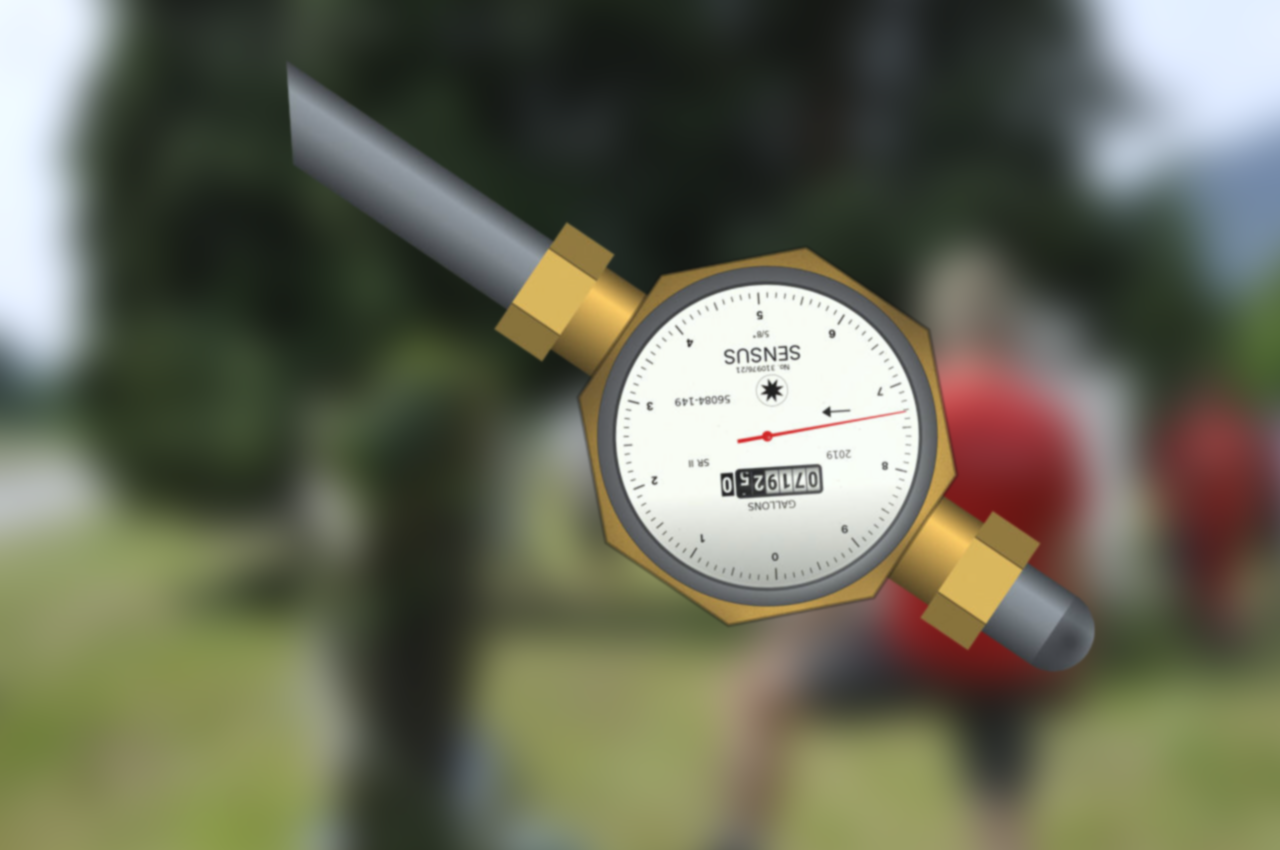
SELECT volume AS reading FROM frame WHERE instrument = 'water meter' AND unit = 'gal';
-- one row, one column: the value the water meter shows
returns 719247.3 gal
